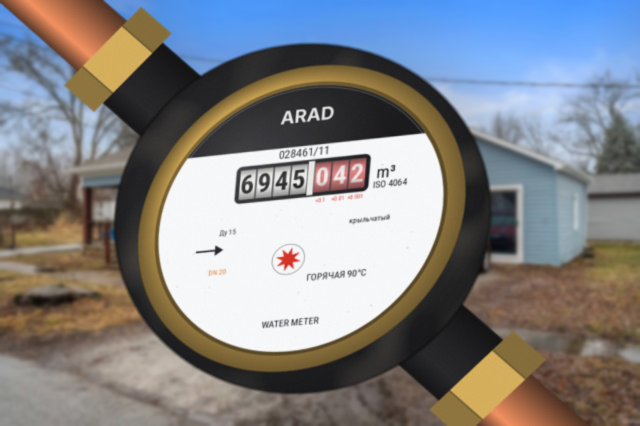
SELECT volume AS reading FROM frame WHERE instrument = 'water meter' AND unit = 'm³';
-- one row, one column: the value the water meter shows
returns 6945.042 m³
